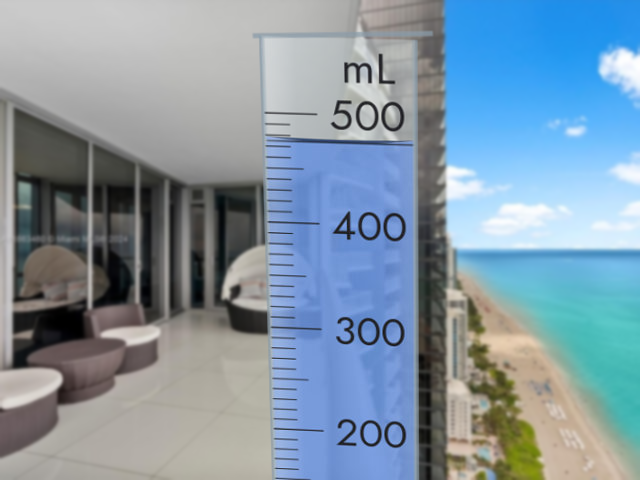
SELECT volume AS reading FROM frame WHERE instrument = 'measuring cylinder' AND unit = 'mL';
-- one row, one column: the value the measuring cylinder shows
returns 475 mL
